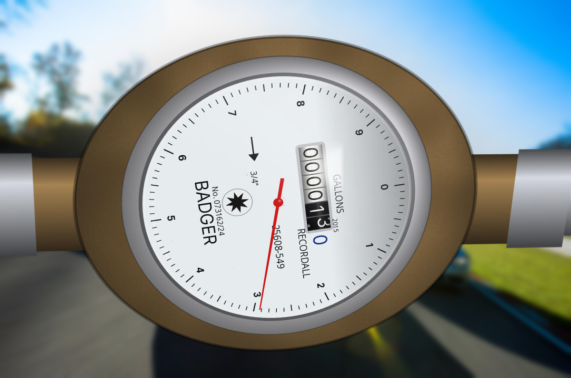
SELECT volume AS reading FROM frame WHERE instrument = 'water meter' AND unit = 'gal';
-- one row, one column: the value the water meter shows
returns 132.9 gal
